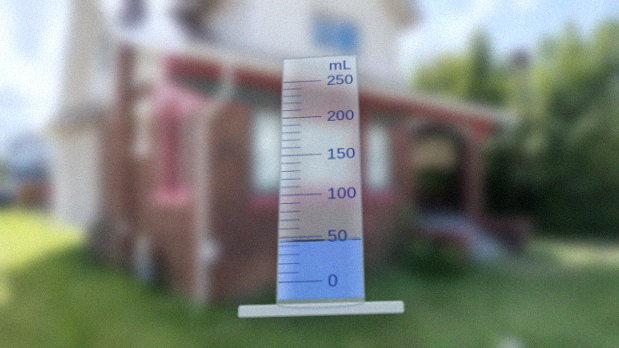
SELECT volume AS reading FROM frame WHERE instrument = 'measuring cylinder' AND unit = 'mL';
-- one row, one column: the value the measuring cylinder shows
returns 45 mL
